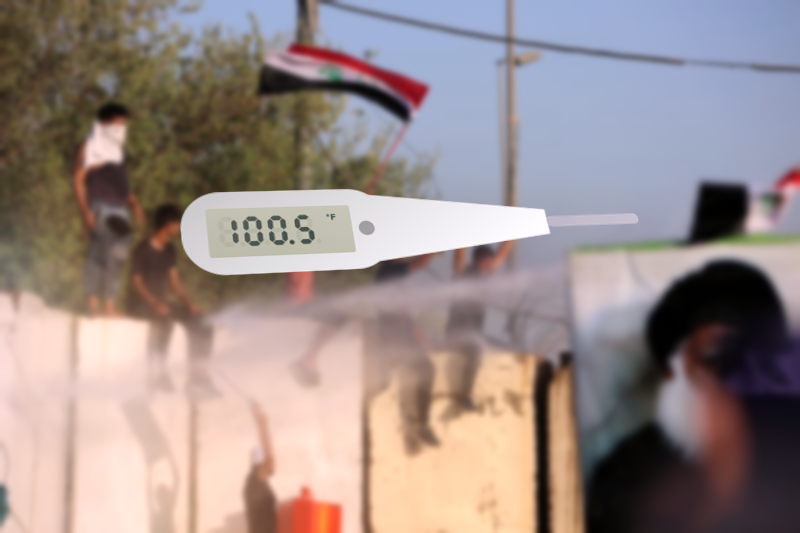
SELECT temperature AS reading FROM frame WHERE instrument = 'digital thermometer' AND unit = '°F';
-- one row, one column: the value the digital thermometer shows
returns 100.5 °F
